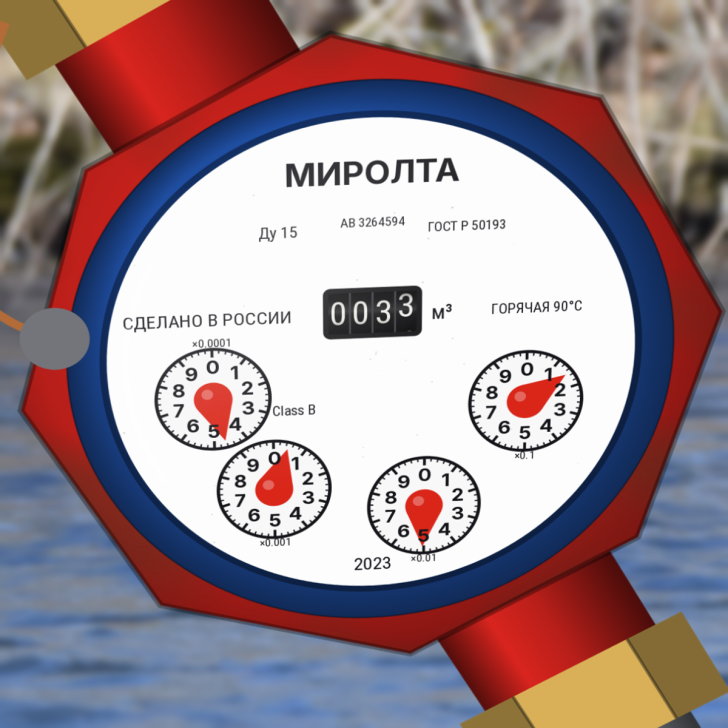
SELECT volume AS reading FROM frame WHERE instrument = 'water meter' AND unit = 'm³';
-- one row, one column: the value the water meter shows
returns 33.1504 m³
